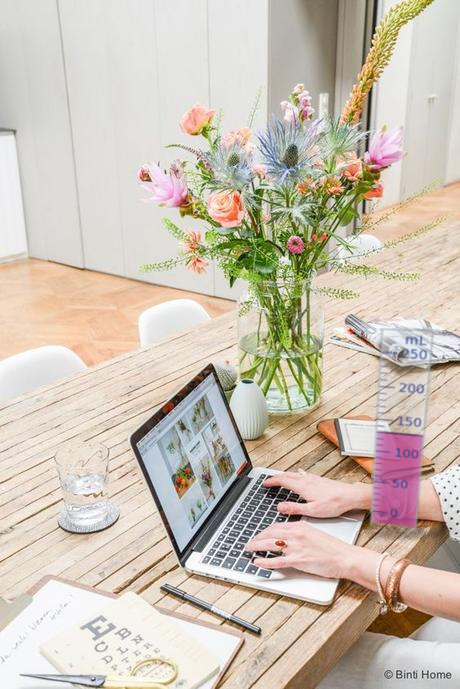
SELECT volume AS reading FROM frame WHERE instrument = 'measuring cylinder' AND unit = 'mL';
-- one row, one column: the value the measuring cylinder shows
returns 130 mL
